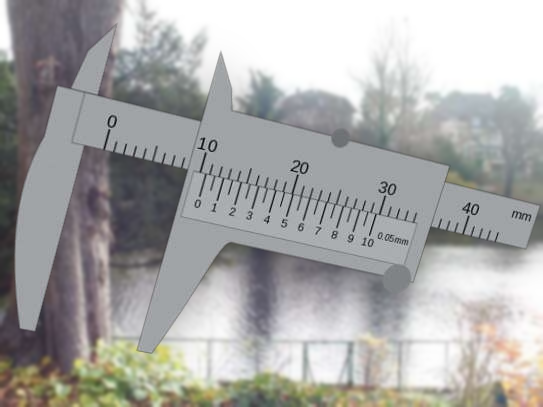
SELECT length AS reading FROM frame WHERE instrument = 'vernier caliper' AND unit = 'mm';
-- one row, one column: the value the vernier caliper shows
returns 10.6 mm
